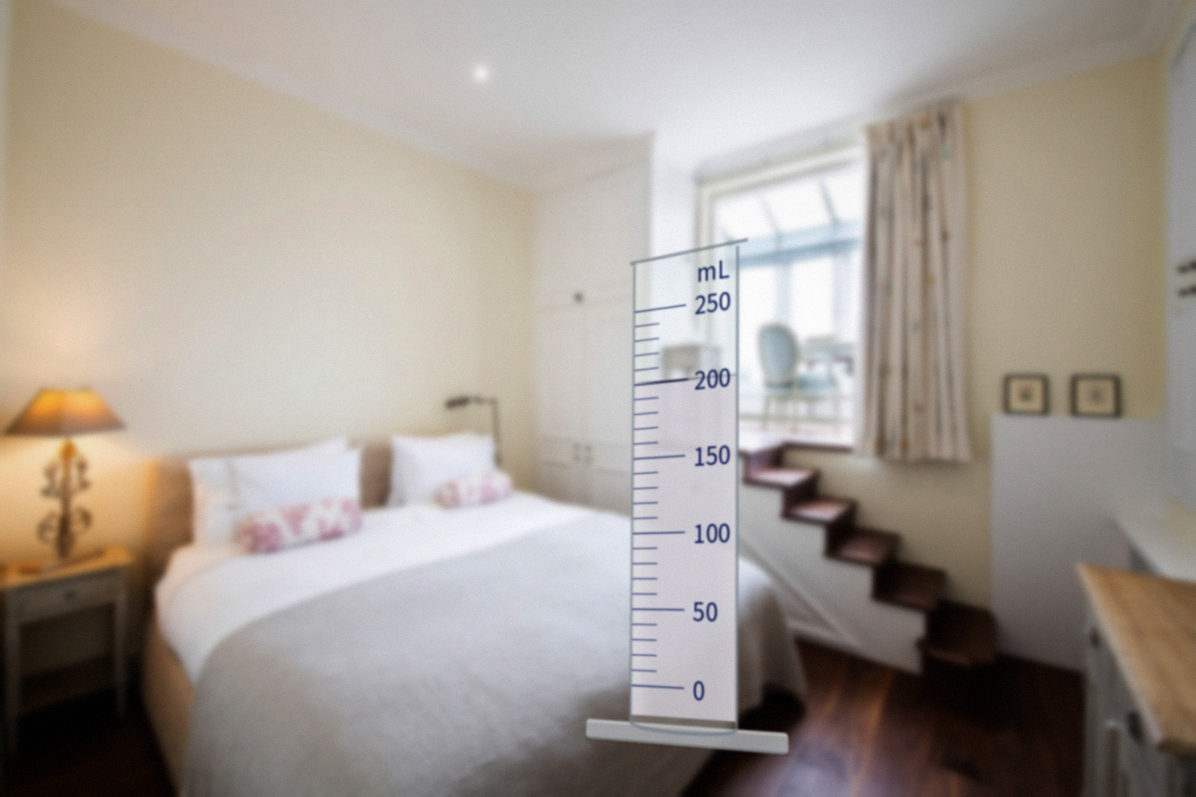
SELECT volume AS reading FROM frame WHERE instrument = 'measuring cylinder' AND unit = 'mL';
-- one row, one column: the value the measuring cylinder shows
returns 200 mL
